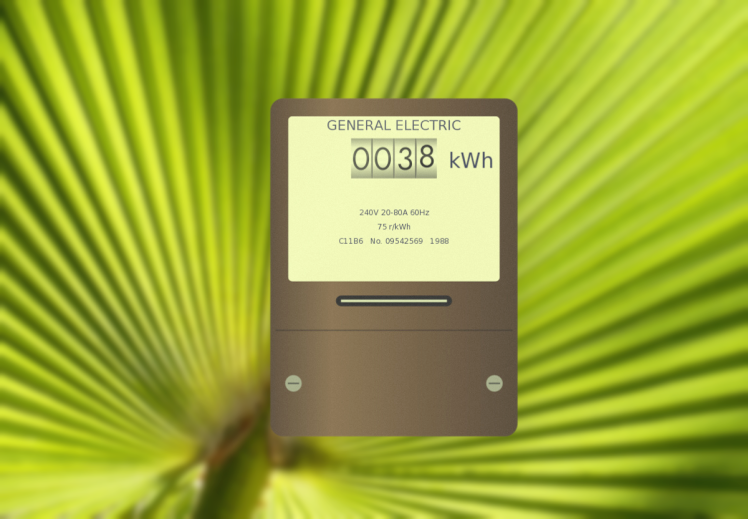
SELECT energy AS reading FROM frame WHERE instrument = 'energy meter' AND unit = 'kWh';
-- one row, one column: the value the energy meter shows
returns 38 kWh
